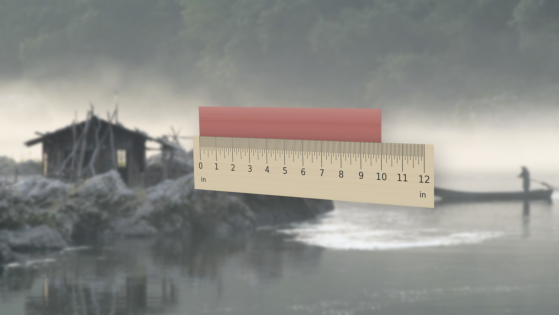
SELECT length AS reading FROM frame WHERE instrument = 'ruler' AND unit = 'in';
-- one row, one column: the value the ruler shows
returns 10 in
